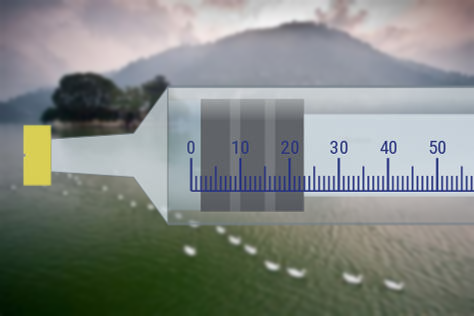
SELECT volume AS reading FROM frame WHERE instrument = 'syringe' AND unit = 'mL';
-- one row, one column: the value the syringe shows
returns 2 mL
